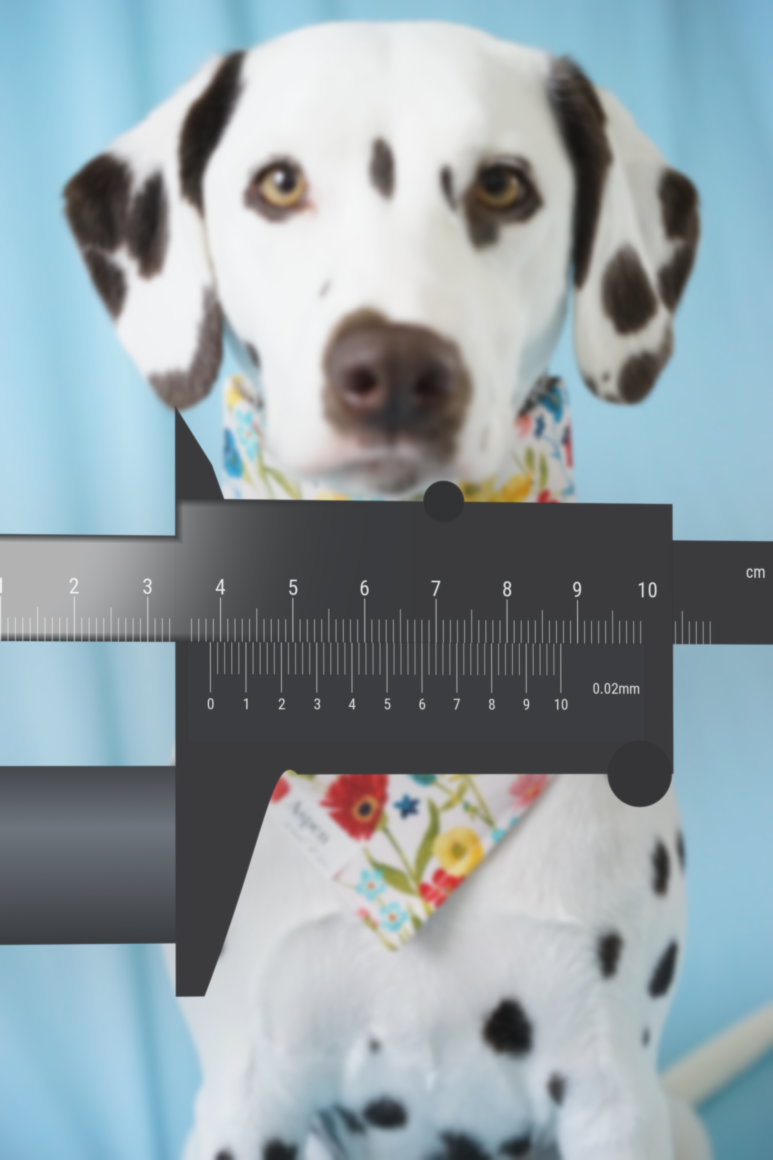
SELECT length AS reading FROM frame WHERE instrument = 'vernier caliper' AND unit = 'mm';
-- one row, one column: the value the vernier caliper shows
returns 38.6 mm
